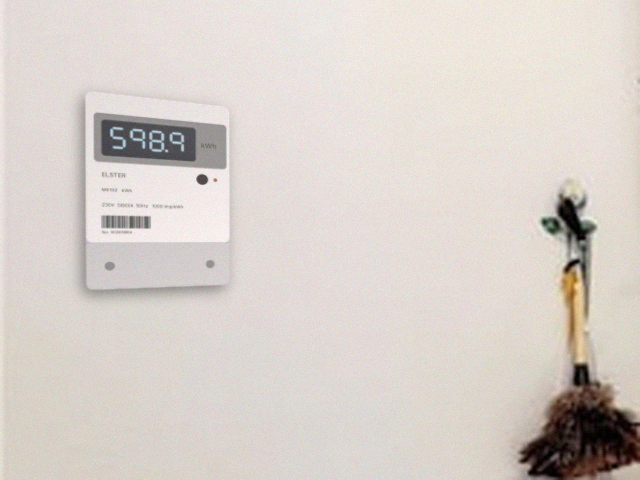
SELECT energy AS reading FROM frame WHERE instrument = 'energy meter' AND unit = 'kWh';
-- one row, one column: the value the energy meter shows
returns 598.9 kWh
